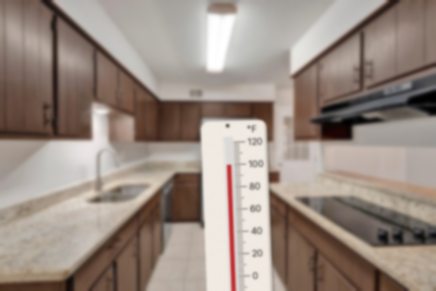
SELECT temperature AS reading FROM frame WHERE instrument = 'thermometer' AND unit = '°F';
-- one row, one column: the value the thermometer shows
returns 100 °F
